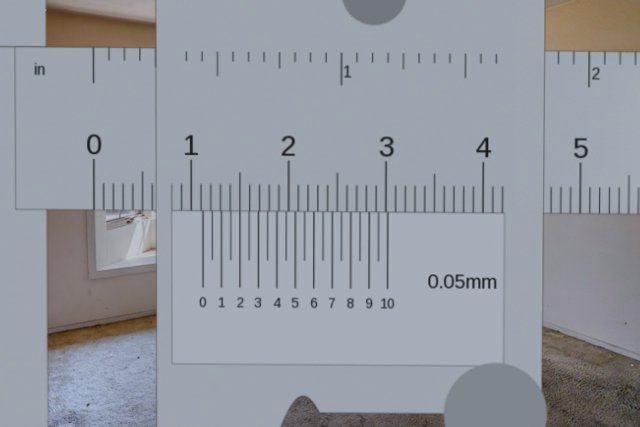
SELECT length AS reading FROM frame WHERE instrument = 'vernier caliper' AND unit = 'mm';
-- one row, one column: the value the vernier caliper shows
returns 11.2 mm
